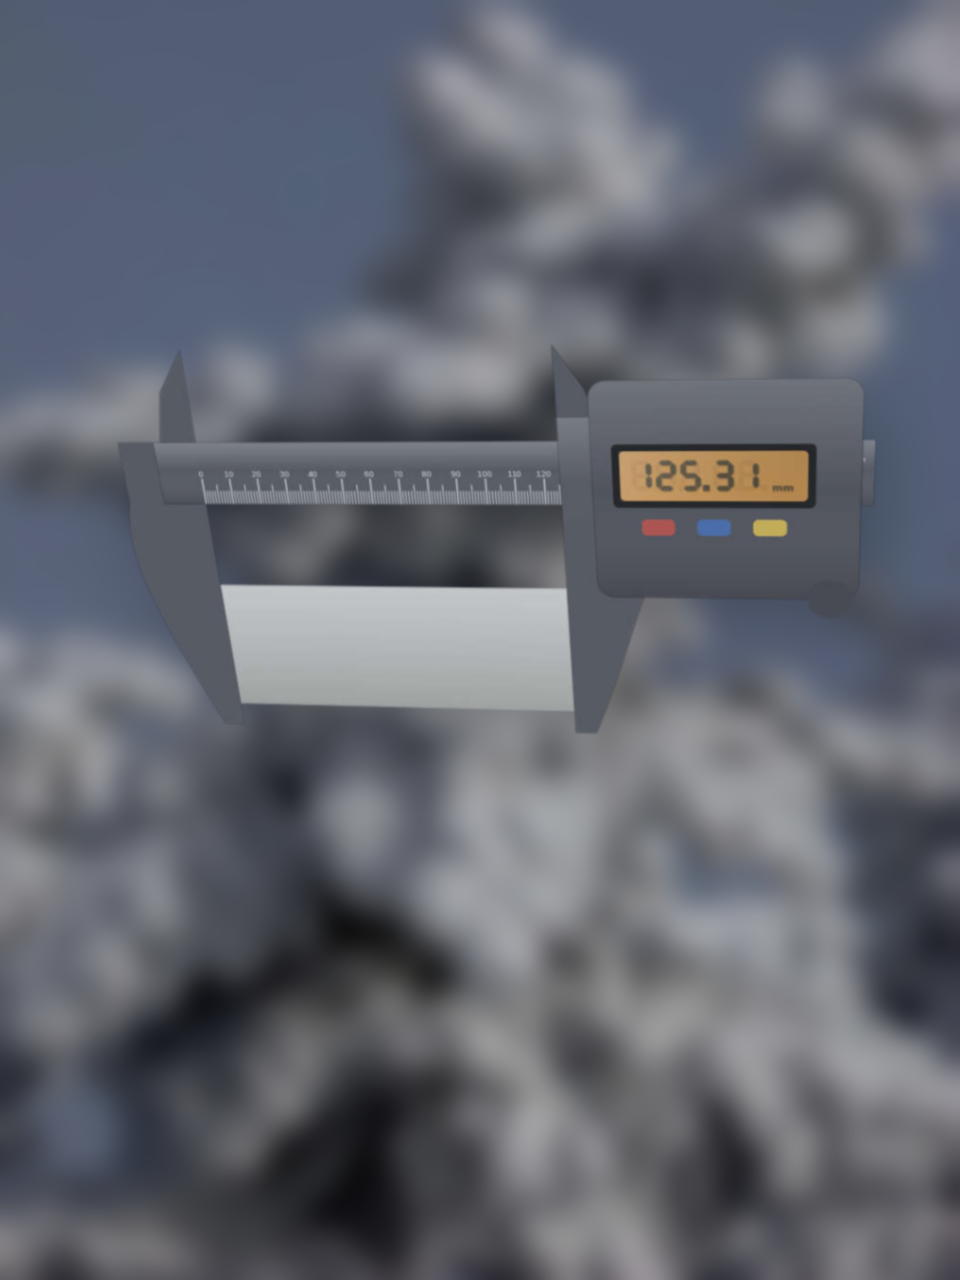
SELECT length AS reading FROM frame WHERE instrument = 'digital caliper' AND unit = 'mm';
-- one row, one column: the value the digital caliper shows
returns 125.31 mm
